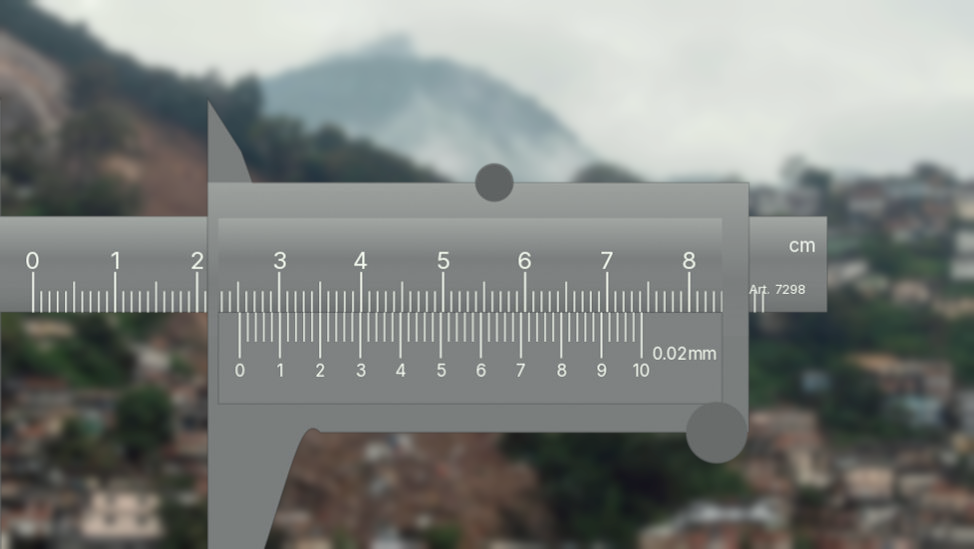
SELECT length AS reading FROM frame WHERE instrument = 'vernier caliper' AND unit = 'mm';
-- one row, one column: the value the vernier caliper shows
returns 25.2 mm
